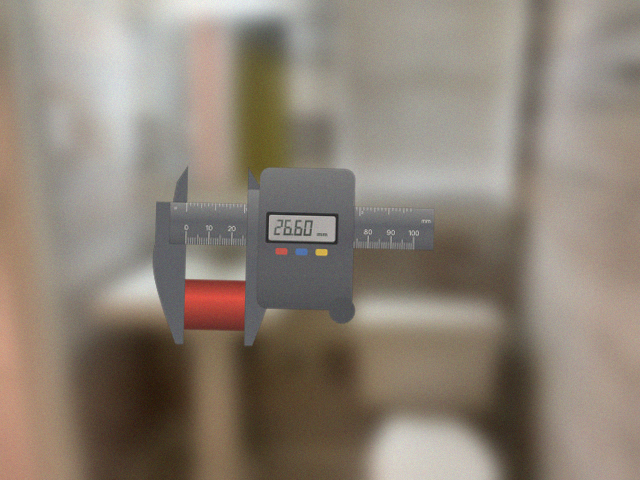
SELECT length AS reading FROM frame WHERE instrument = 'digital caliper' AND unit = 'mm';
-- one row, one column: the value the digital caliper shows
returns 26.60 mm
